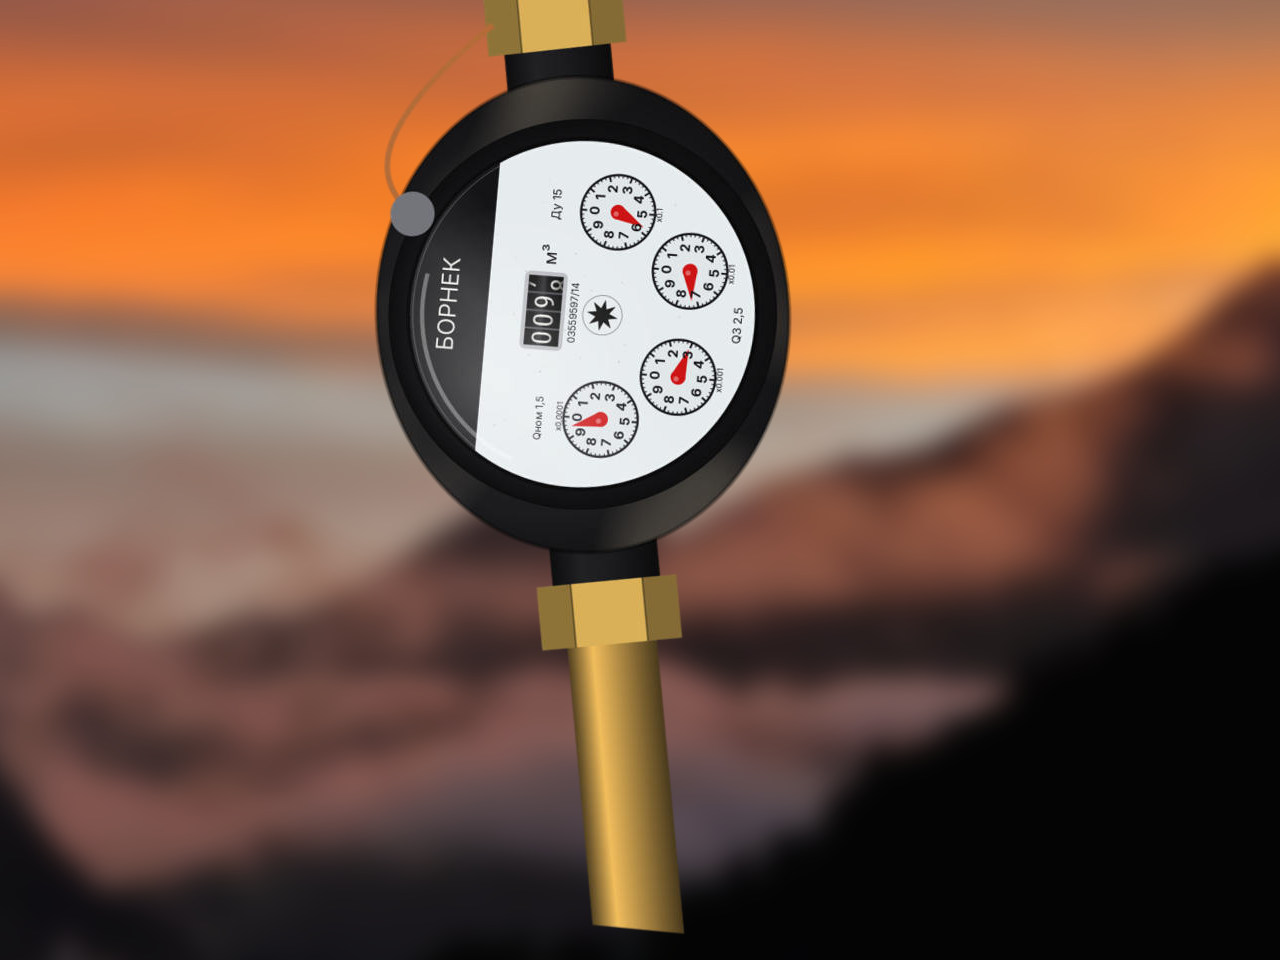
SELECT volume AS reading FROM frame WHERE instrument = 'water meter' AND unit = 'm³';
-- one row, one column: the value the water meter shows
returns 97.5729 m³
